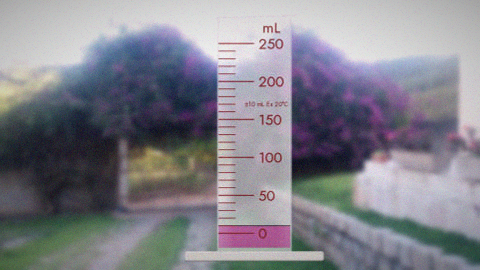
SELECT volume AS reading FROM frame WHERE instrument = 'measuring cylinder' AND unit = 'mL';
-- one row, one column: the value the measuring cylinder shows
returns 10 mL
